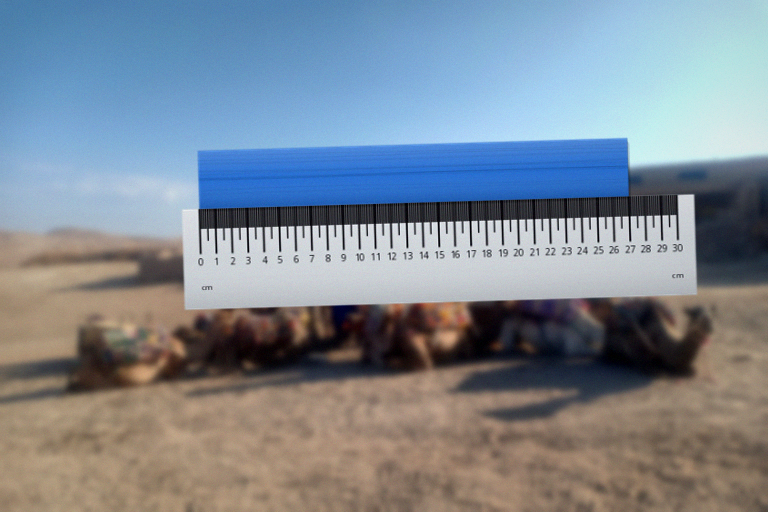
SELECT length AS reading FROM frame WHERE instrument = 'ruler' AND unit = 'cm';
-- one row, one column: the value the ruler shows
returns 27 cm
